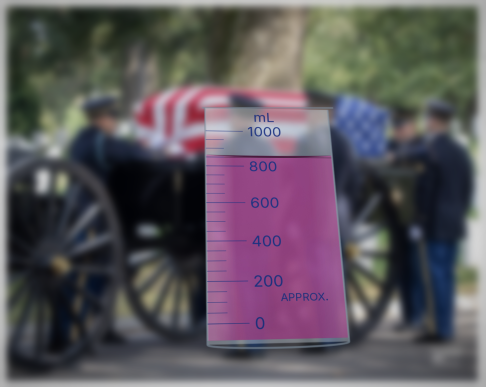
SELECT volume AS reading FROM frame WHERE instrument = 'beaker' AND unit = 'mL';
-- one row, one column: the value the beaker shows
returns 850 mL
